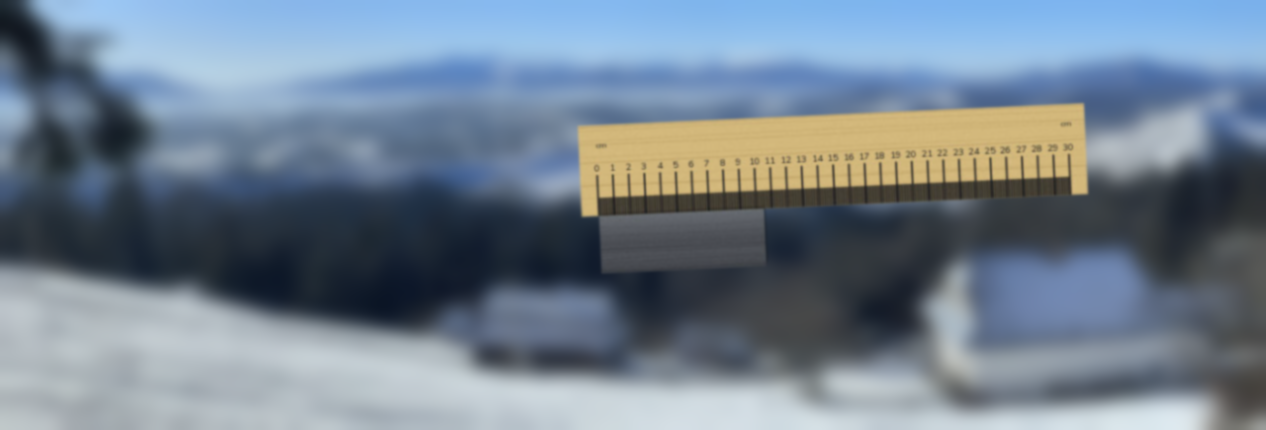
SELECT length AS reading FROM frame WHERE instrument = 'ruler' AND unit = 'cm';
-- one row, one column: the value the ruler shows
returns 10.5 cm
